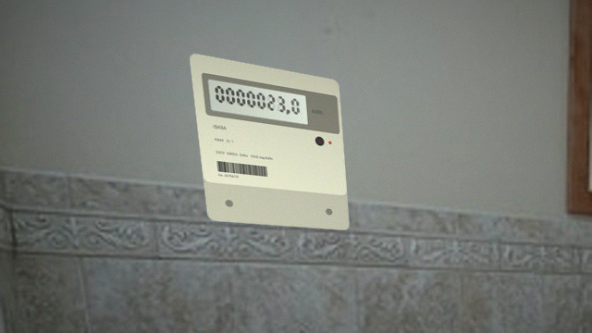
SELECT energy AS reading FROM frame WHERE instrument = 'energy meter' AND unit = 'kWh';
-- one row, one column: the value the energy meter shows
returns 23.0 kWh
